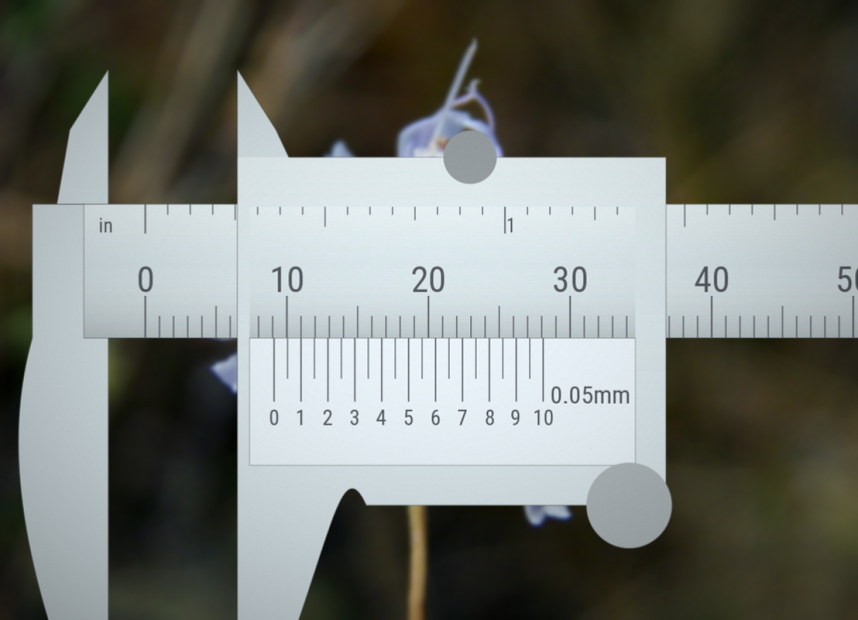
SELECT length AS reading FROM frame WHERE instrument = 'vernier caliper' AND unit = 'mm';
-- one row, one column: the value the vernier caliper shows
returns 9.1 mm
